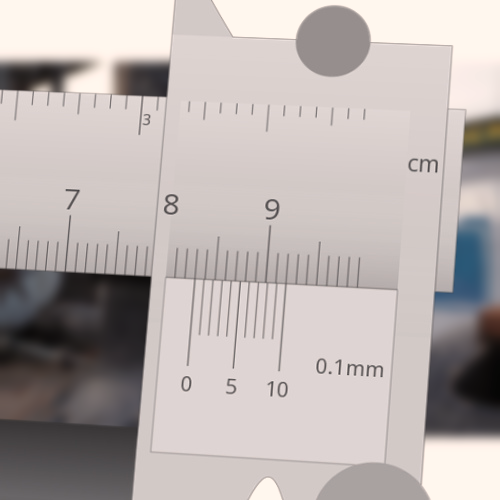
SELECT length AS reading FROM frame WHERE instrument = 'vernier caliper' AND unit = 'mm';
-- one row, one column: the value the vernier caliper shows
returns 83.0 mm
